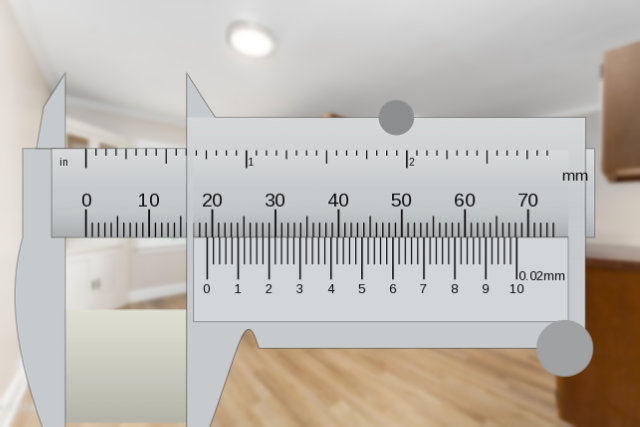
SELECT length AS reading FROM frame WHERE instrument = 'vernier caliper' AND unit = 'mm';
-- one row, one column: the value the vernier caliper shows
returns 19.2 mm
